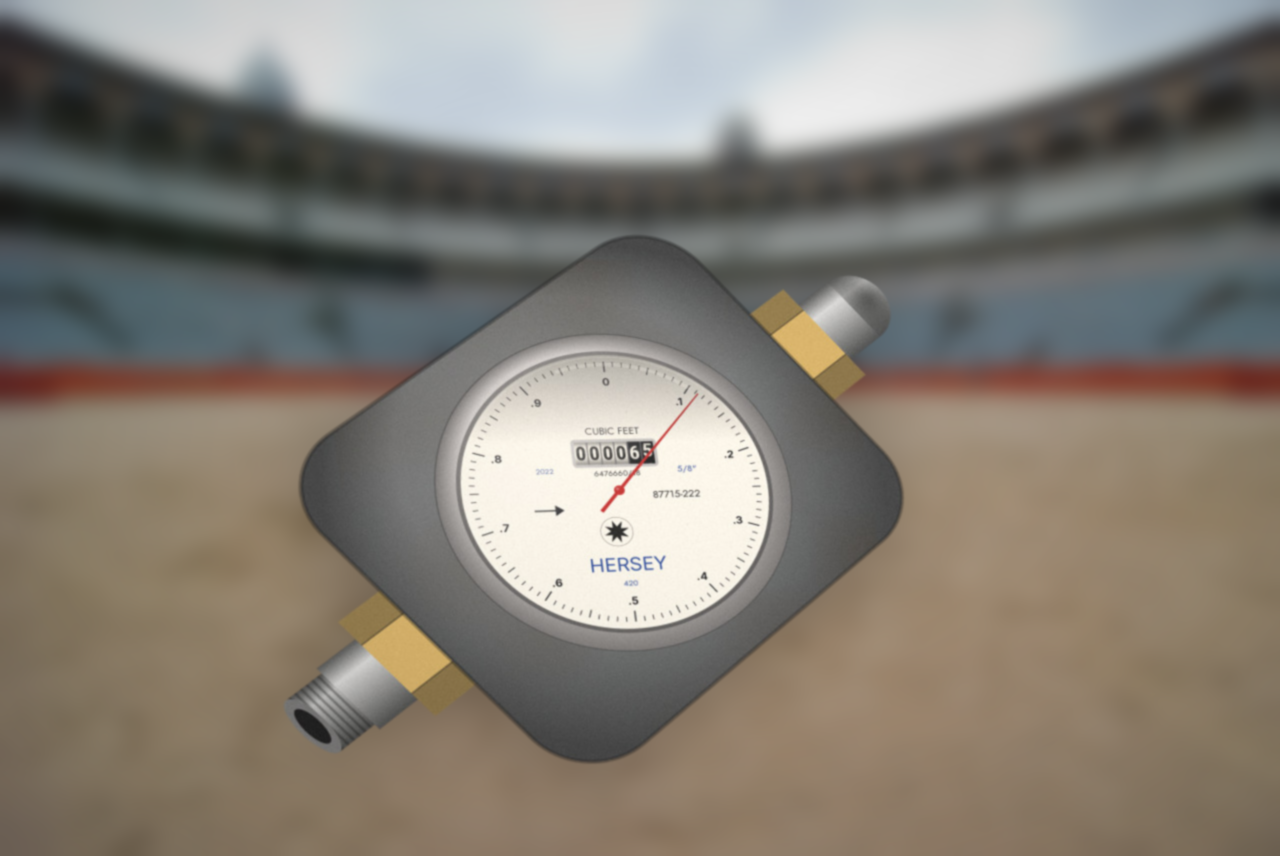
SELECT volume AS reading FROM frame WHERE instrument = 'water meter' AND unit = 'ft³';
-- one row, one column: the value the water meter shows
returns 65.11 ft³
